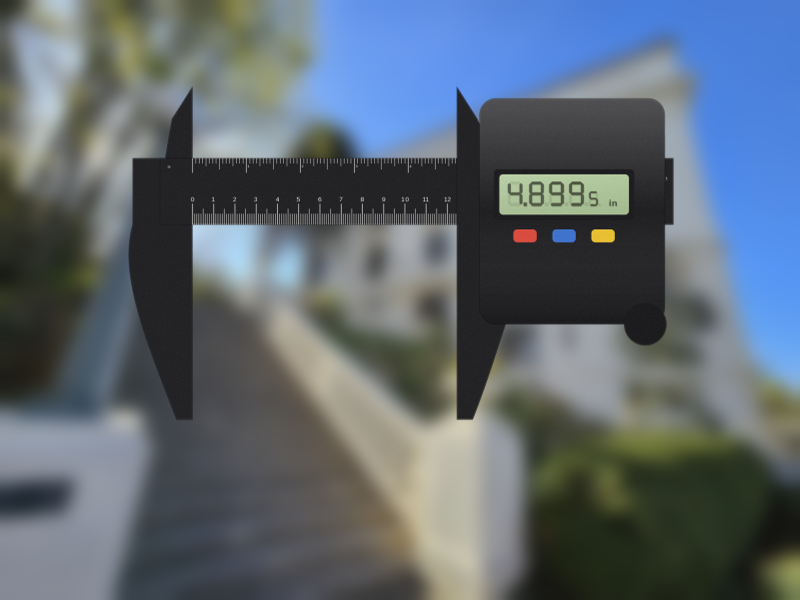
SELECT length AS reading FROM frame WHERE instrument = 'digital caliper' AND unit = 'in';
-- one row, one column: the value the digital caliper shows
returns 4.8995 in
